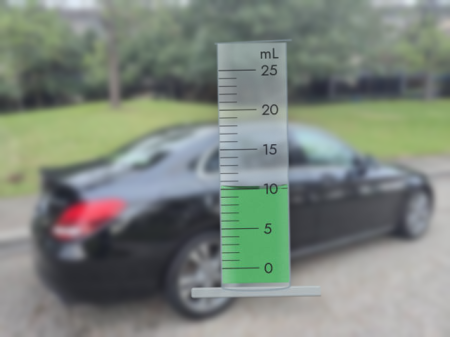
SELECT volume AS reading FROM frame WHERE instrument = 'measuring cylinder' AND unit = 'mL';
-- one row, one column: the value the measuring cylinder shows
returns 10 mL
